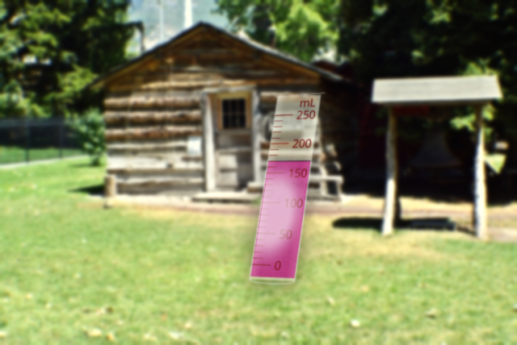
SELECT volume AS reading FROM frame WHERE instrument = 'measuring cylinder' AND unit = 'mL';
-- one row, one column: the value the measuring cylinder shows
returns 170 mL
